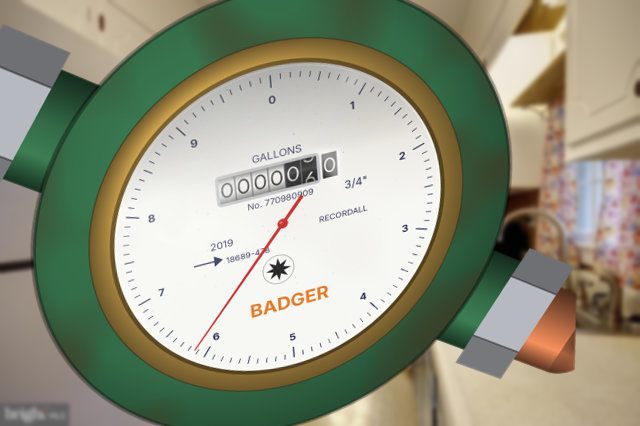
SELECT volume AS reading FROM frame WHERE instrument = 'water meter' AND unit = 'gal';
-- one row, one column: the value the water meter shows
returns 56.1 gal
